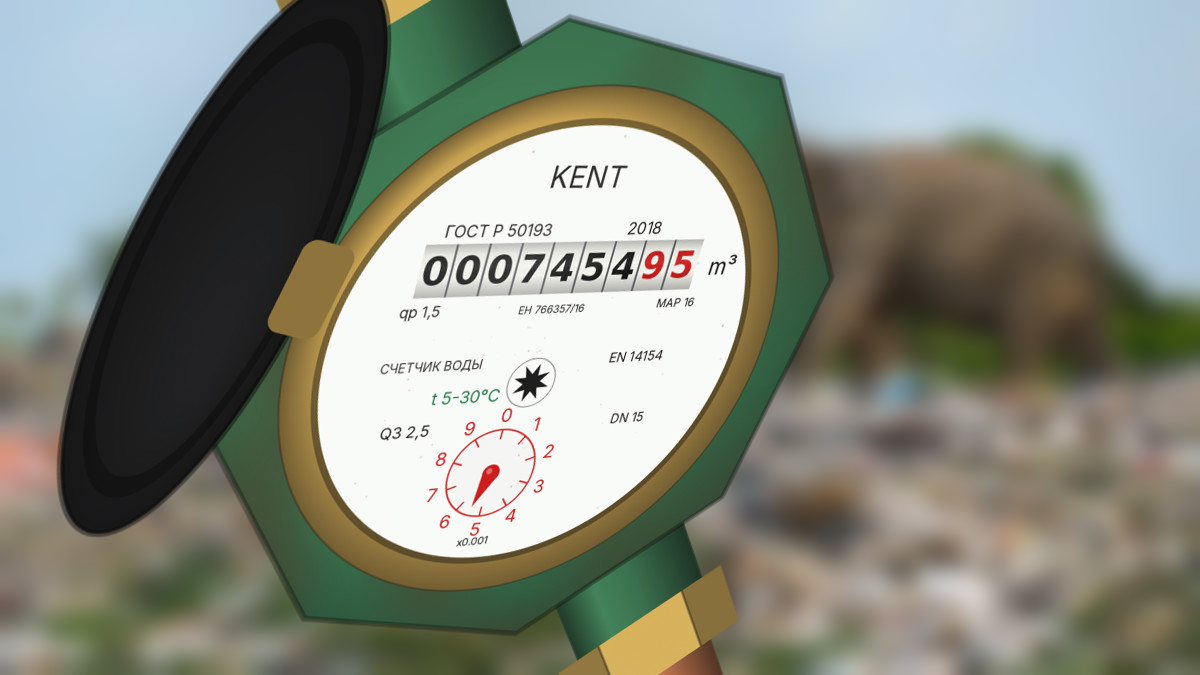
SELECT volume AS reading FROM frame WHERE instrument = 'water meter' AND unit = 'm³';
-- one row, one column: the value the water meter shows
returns 7454.955 m³
